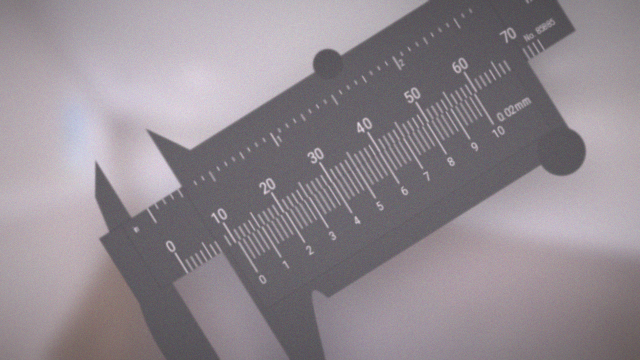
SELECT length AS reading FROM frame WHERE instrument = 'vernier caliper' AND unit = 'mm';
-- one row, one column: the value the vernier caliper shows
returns 10.5 mm
